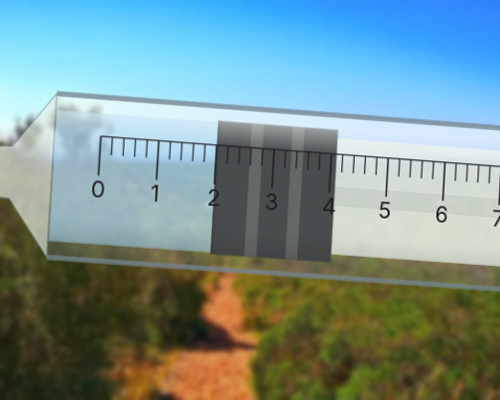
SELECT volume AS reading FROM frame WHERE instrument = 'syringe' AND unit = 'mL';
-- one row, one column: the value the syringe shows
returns 2 mL
